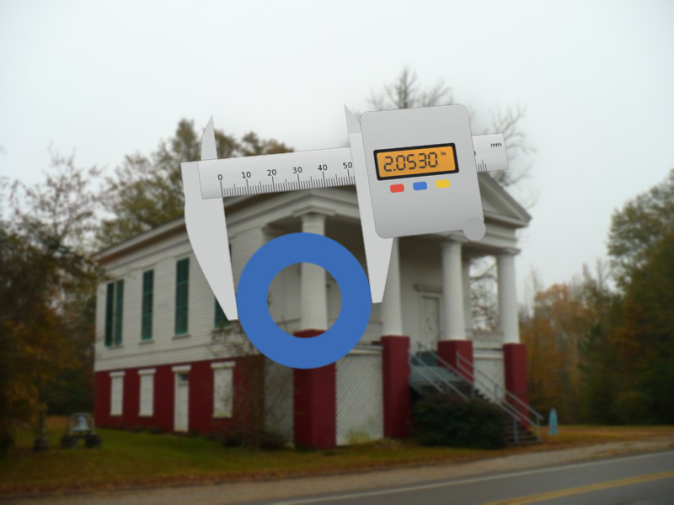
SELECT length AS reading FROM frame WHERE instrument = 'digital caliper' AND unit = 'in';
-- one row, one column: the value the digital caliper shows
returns 2.0530 in
